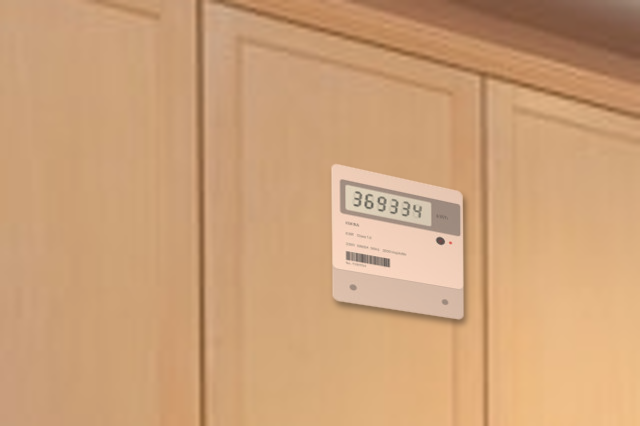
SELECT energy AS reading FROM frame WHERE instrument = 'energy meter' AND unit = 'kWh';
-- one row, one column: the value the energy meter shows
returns 369334 kWh
